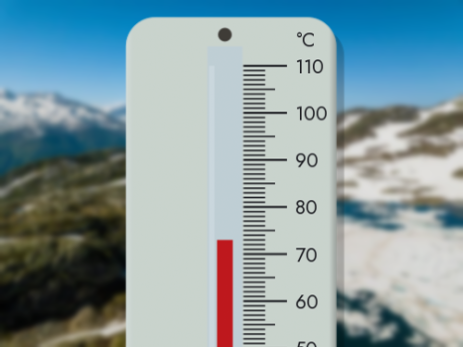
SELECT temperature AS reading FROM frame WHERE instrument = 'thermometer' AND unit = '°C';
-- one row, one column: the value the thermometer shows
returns 73 °C
